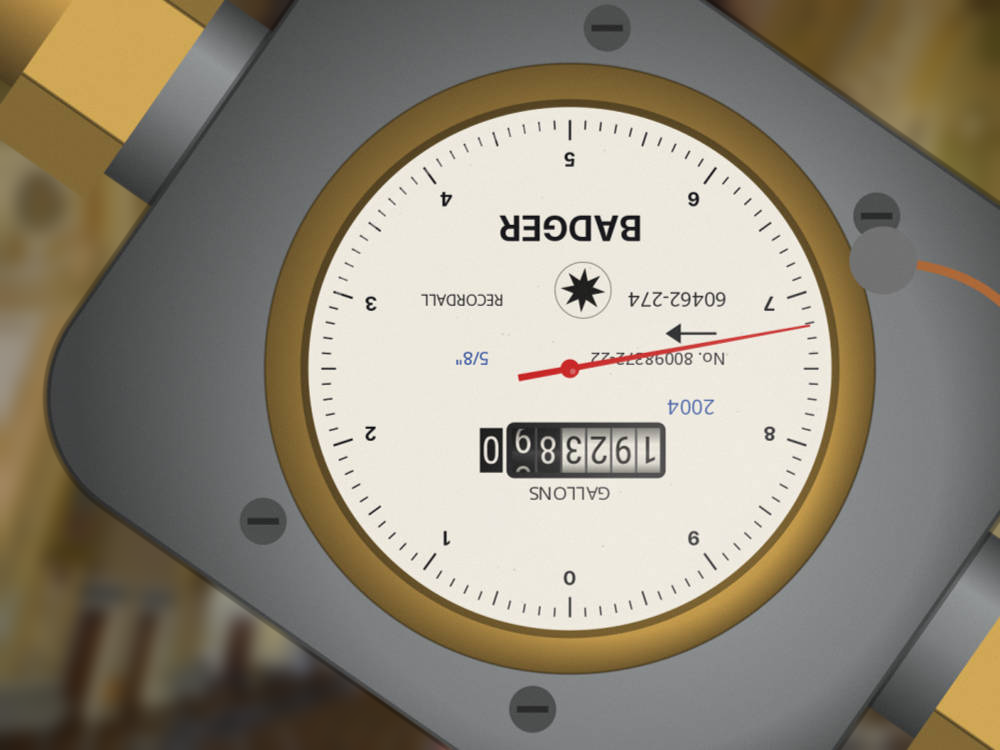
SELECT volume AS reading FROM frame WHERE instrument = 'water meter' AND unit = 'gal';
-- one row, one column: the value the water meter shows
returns 1923887.2 gal
